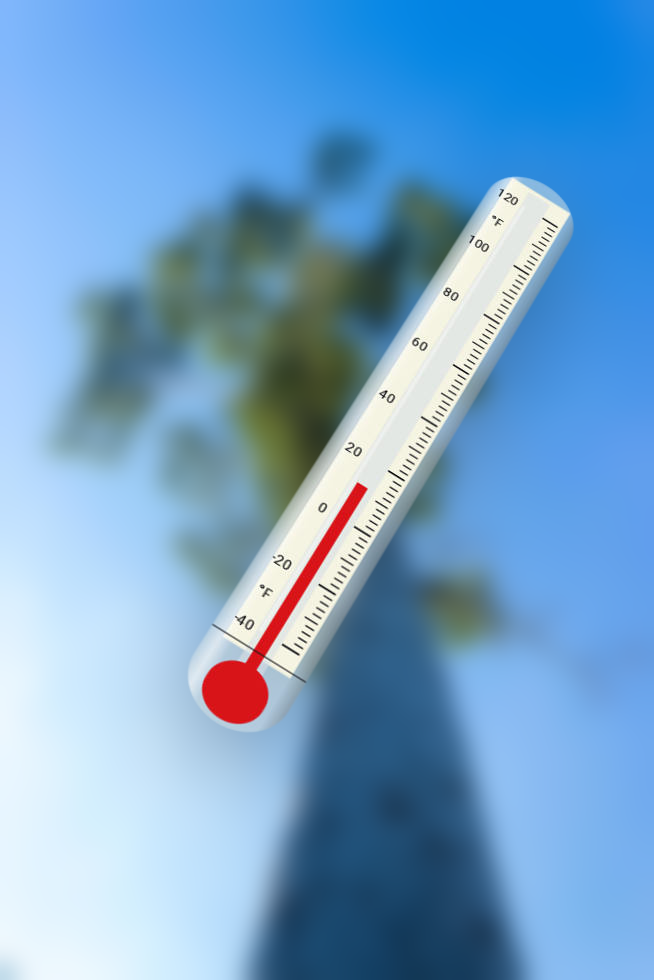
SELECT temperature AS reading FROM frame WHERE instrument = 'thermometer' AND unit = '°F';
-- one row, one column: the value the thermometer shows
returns 12 °F
